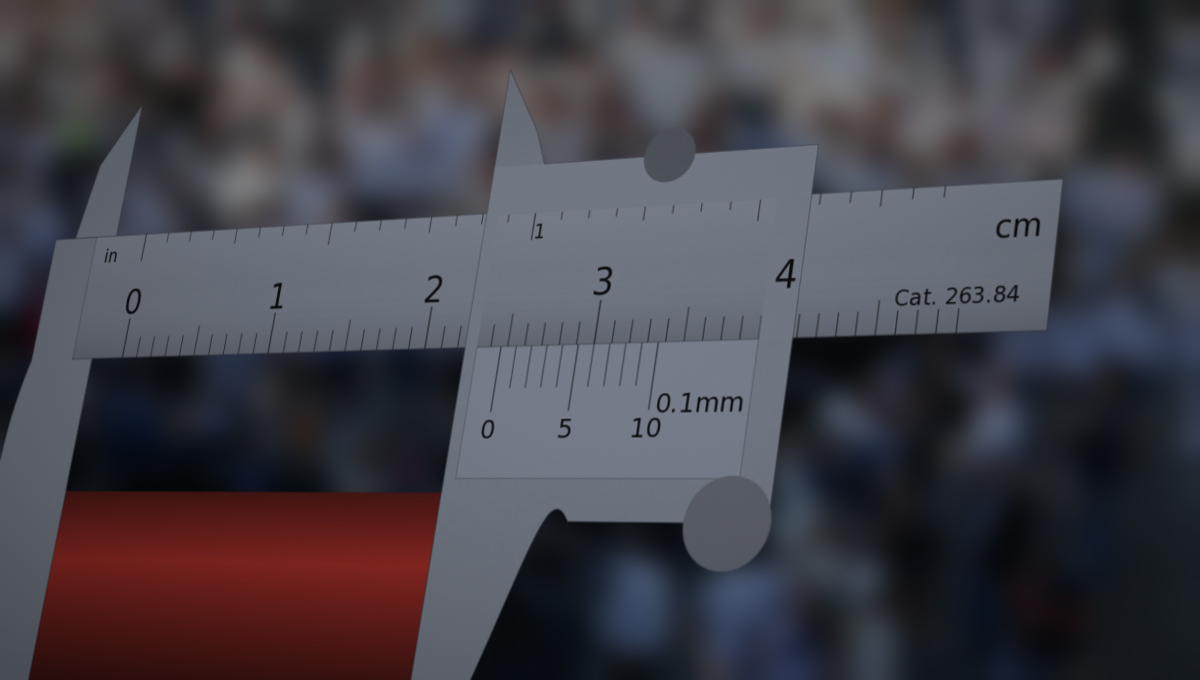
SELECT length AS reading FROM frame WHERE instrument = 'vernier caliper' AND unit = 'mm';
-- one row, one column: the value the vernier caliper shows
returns 24.6 mm
